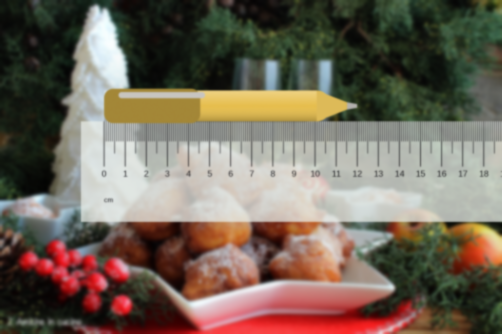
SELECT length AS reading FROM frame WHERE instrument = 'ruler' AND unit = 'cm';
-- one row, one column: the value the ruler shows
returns 12 cm
